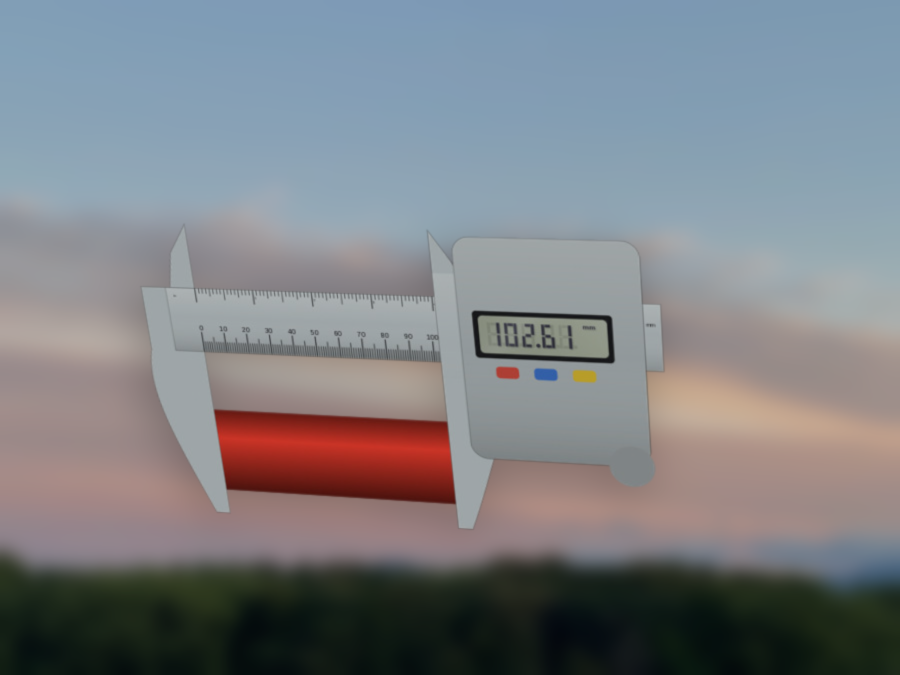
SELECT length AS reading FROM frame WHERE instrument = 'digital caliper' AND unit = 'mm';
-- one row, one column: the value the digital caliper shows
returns 102.61 mm
